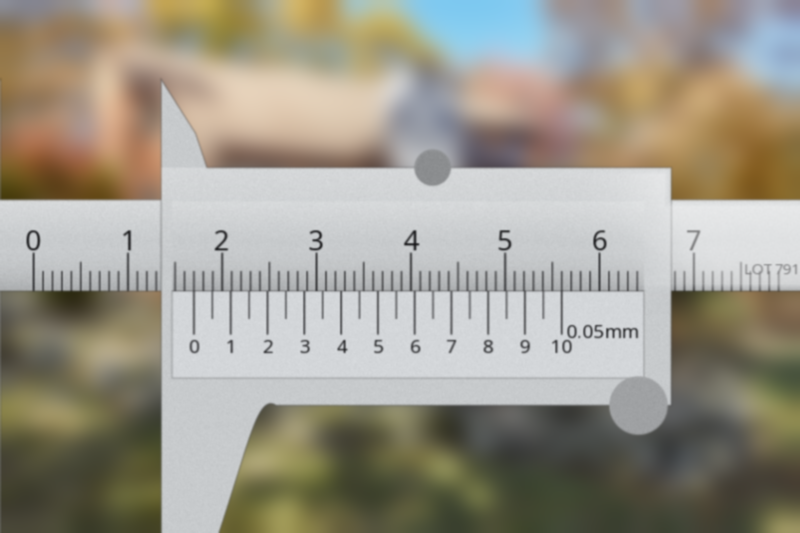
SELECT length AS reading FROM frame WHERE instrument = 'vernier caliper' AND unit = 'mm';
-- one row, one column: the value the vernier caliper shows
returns 17.0 mm
